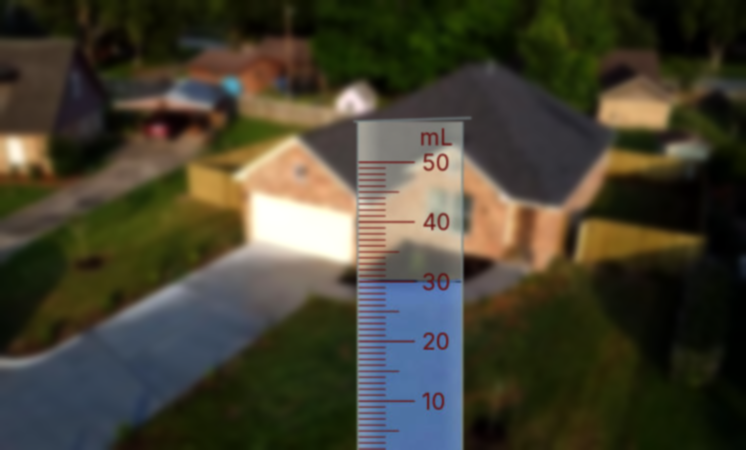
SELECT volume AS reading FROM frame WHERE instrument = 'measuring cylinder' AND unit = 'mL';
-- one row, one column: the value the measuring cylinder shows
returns 30 mL
